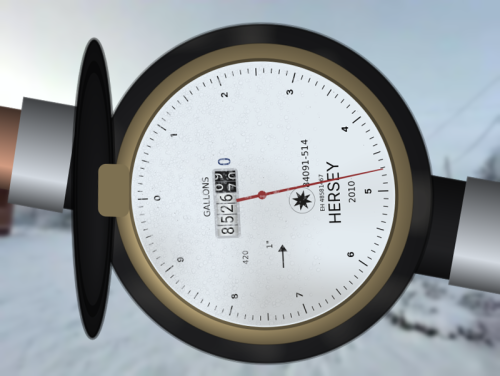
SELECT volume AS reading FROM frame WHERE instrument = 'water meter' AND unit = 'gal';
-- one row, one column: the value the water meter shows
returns 8526694.7 gal
